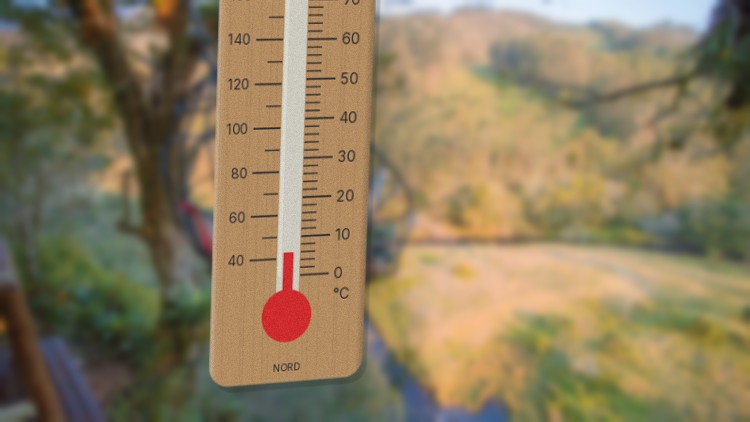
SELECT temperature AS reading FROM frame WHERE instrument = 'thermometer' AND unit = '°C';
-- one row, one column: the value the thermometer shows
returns 6 °C
